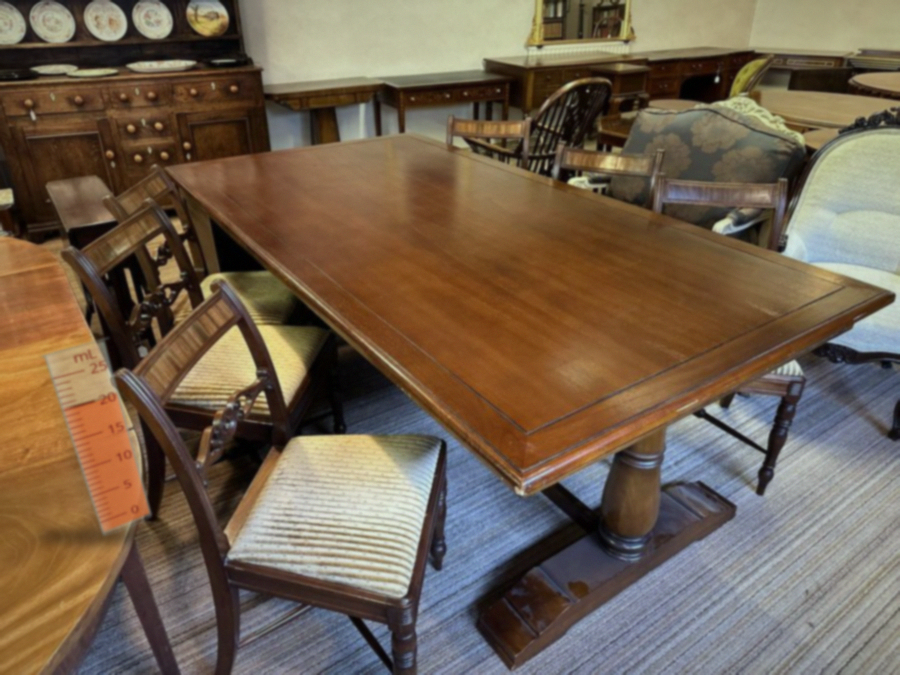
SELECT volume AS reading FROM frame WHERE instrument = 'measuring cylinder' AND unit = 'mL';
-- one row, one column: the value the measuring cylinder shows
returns 20 mL
